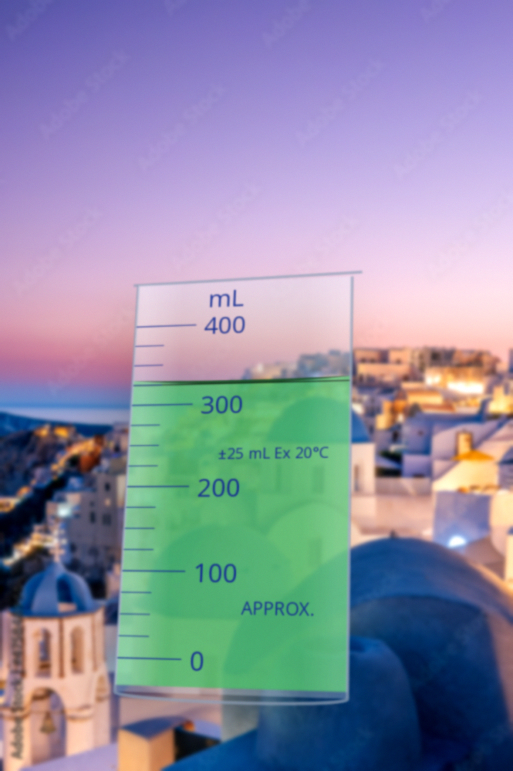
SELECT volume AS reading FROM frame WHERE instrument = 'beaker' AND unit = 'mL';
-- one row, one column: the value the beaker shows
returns 325 mL
